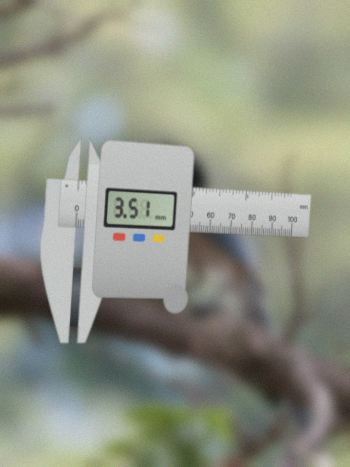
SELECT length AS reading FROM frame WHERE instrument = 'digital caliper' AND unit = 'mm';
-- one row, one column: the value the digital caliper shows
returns 3.51 mm
